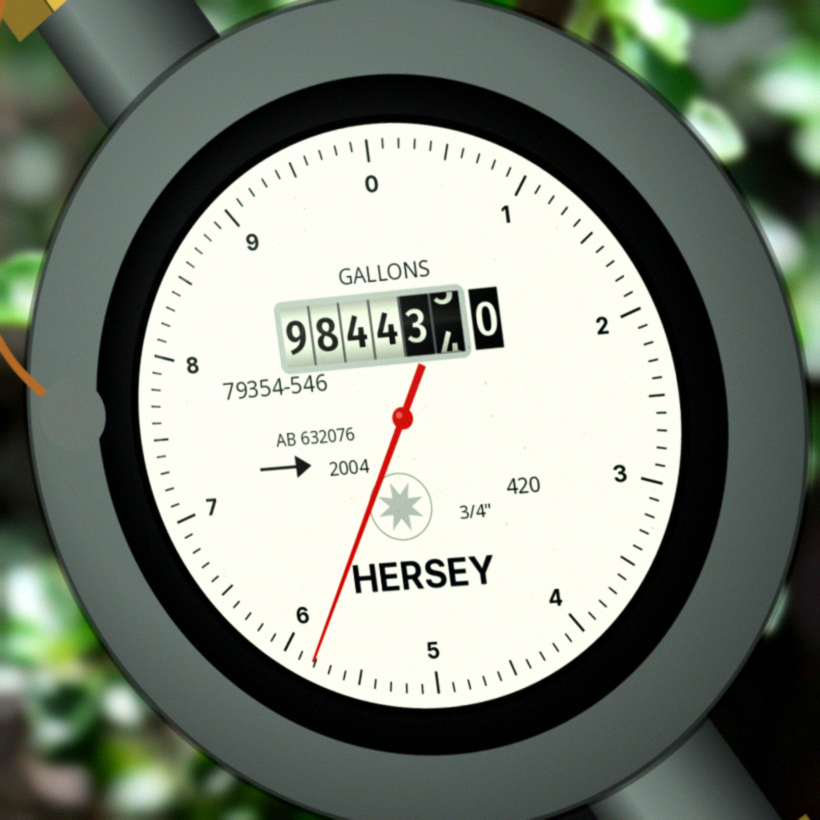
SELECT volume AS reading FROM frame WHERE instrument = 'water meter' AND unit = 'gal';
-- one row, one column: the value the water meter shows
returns 9844335.8 gal
